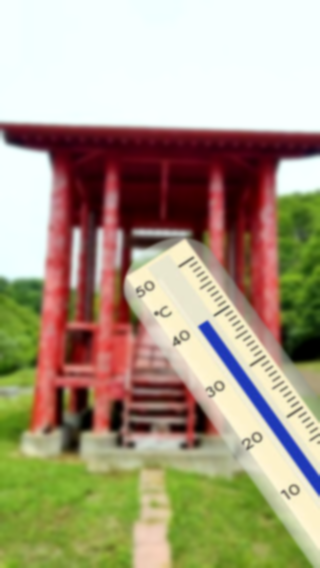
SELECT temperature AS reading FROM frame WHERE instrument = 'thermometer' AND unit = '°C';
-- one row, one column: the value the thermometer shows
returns 40 °C
